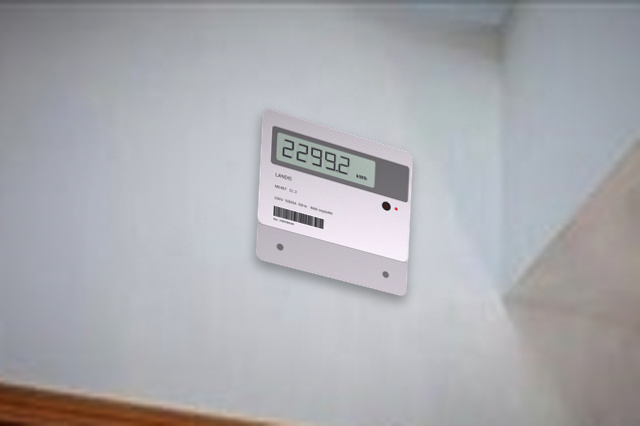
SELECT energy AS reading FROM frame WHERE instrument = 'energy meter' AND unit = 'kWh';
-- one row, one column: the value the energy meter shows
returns 2299.2 kWh
